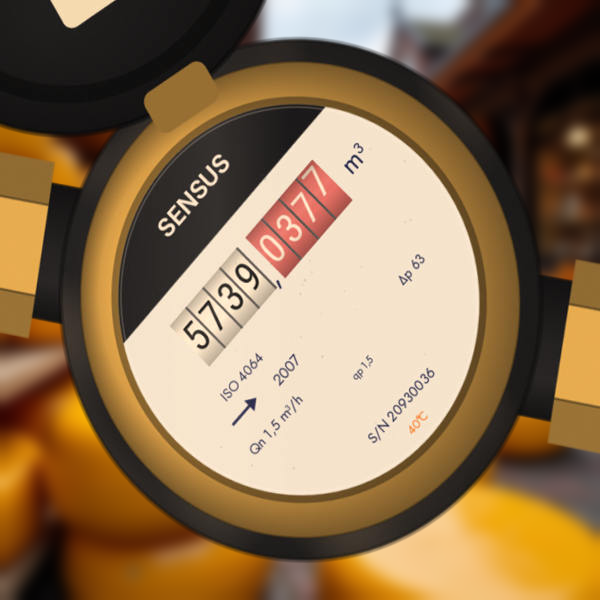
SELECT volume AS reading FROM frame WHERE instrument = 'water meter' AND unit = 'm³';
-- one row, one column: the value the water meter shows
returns 5739.0377 m³
